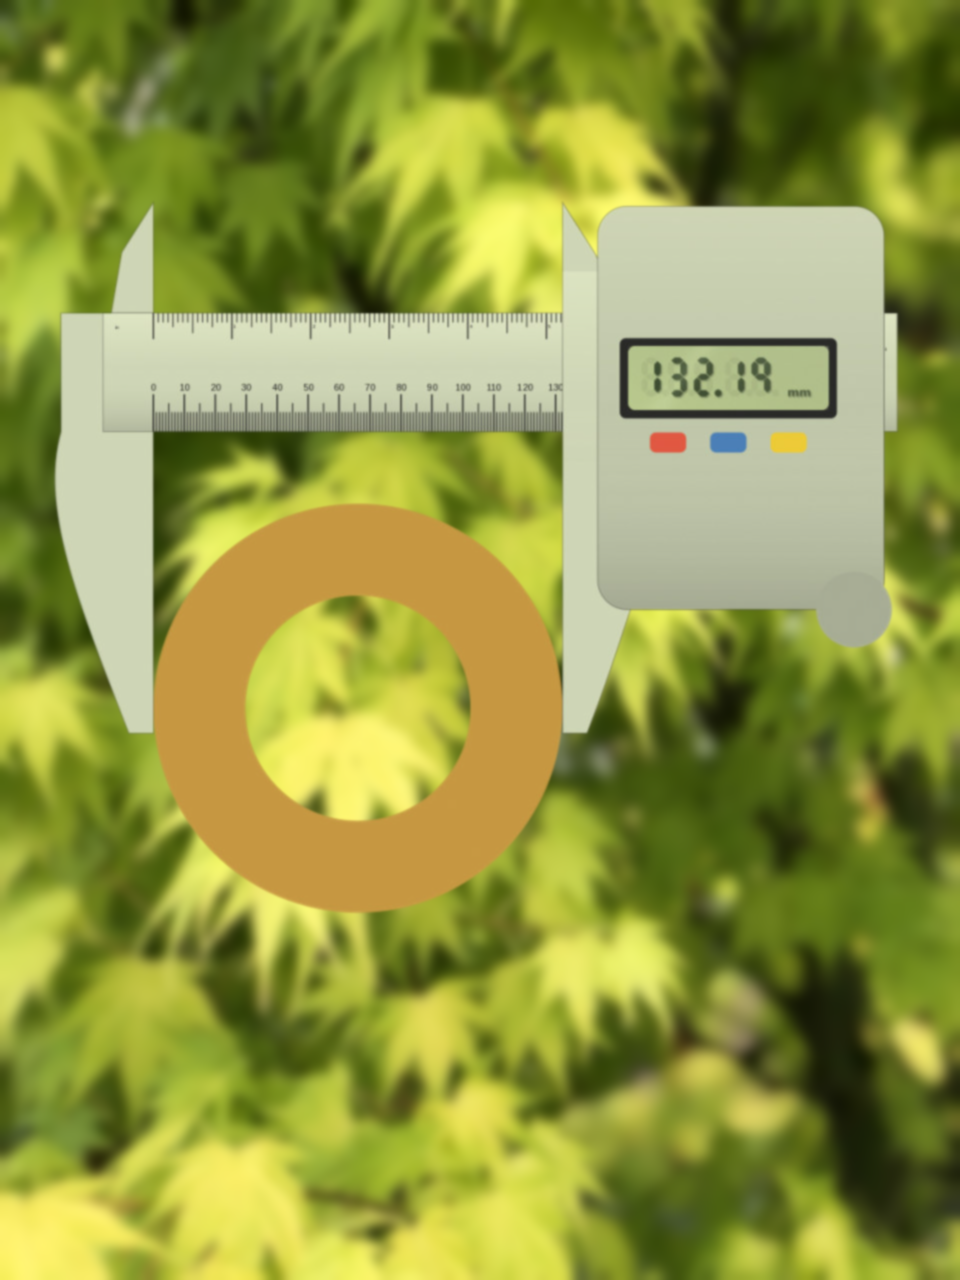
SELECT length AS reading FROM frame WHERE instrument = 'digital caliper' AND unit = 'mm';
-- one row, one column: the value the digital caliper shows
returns 132.19 mm
